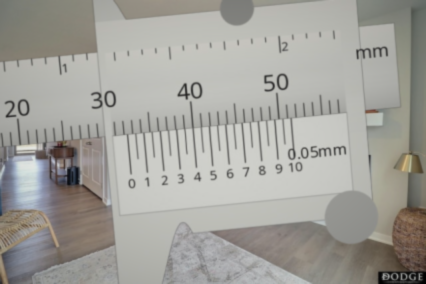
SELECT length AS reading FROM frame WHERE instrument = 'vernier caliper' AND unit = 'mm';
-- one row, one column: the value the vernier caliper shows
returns 32.4 mm
